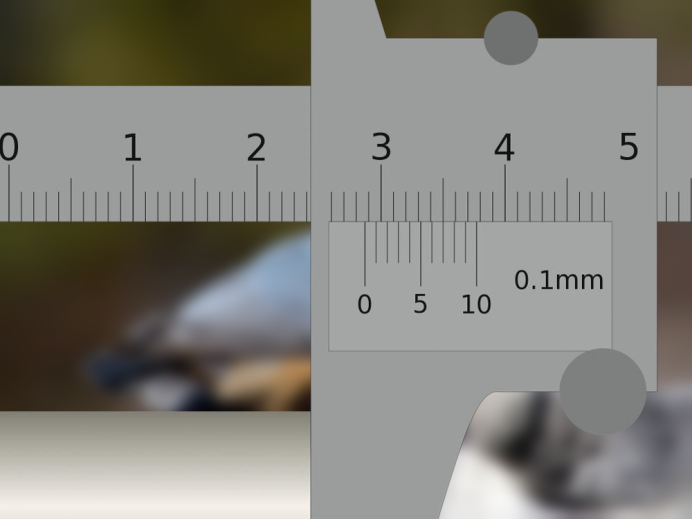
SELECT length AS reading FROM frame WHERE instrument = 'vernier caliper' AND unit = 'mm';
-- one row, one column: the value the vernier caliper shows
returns 28.7 mm
